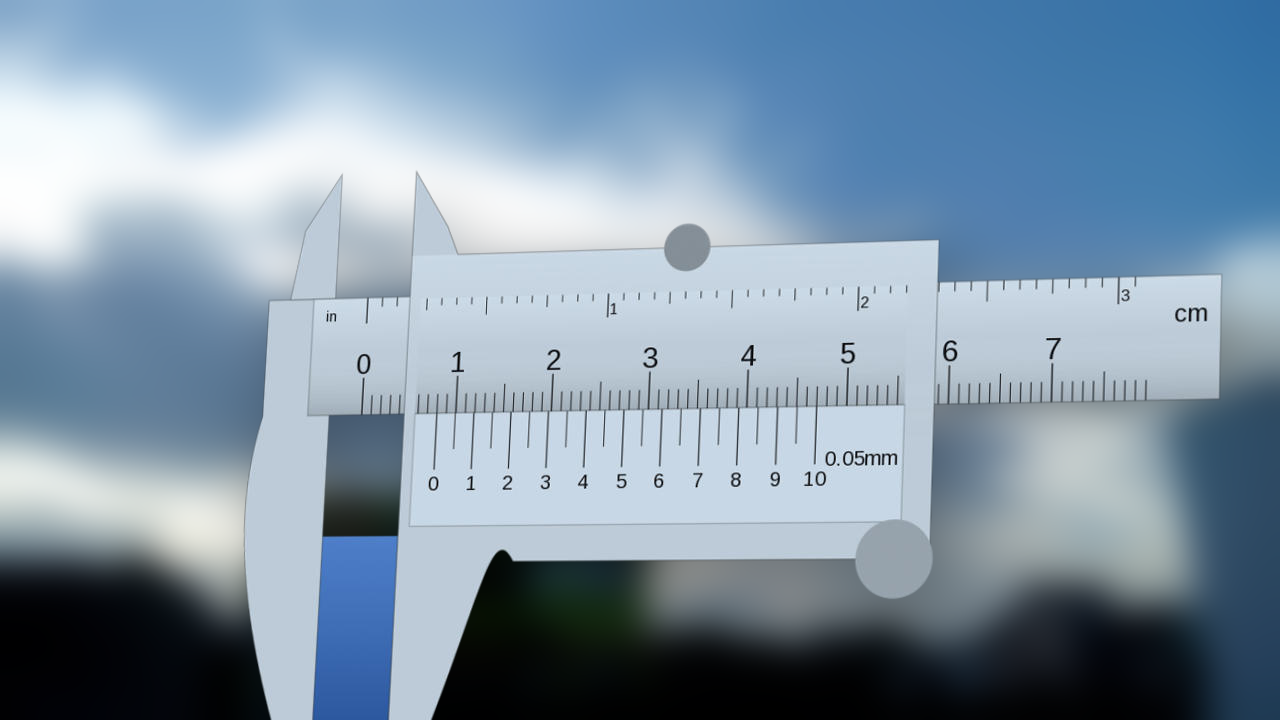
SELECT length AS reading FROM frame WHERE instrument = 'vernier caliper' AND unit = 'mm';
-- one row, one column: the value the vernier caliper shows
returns 8.0 mm
